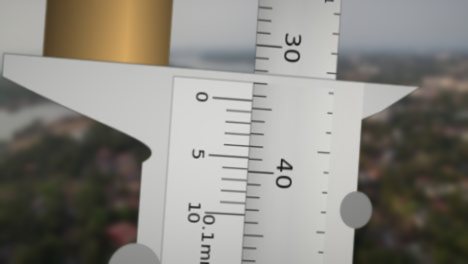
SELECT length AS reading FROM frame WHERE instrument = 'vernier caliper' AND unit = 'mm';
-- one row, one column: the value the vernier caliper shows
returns 34.4 mm
